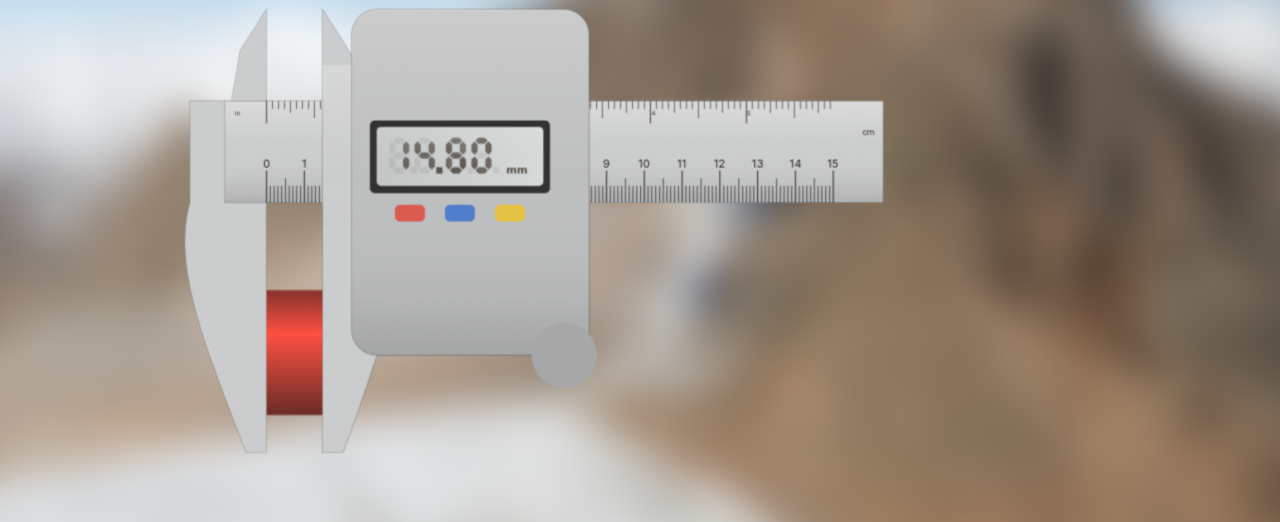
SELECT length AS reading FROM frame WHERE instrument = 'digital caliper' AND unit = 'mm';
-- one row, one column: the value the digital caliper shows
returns 14.80 mm
